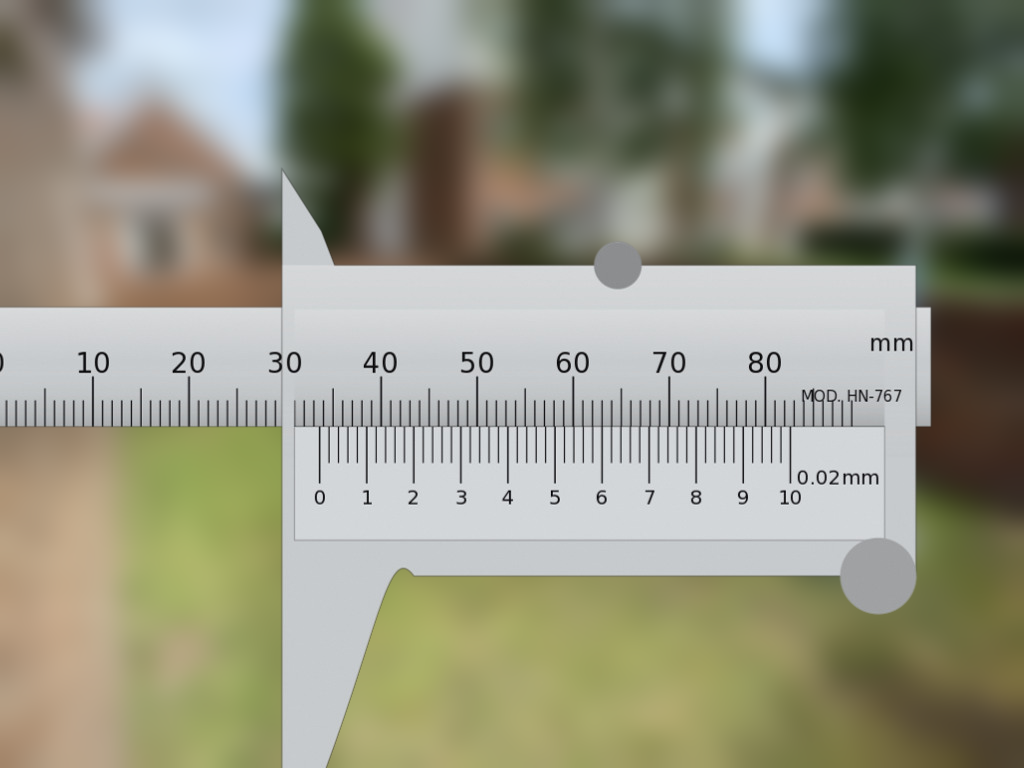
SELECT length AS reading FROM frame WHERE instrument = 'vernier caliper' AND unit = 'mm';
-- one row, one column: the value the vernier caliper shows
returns 33.6 mm
